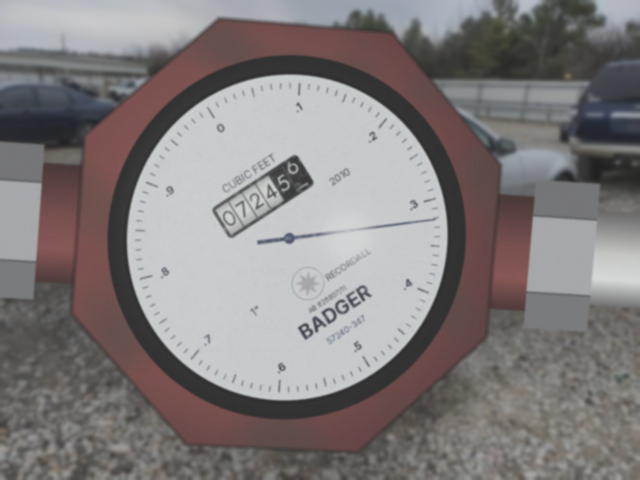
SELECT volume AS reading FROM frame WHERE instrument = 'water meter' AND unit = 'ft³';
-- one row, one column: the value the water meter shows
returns 72456.32 ft³
